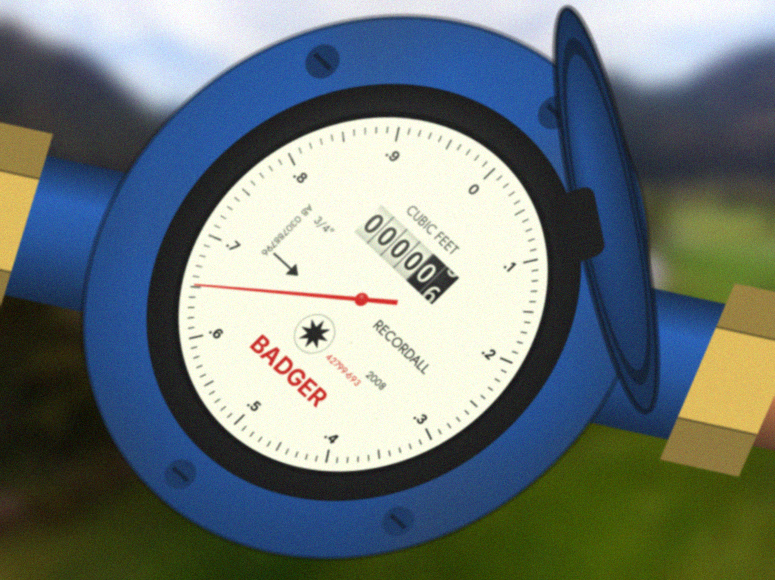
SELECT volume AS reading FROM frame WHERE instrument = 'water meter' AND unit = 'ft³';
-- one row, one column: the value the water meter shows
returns 5.65 ft³
